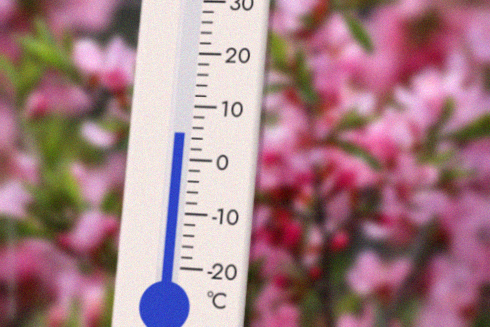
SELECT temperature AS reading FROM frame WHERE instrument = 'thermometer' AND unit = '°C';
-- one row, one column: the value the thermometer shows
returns 5 °C
